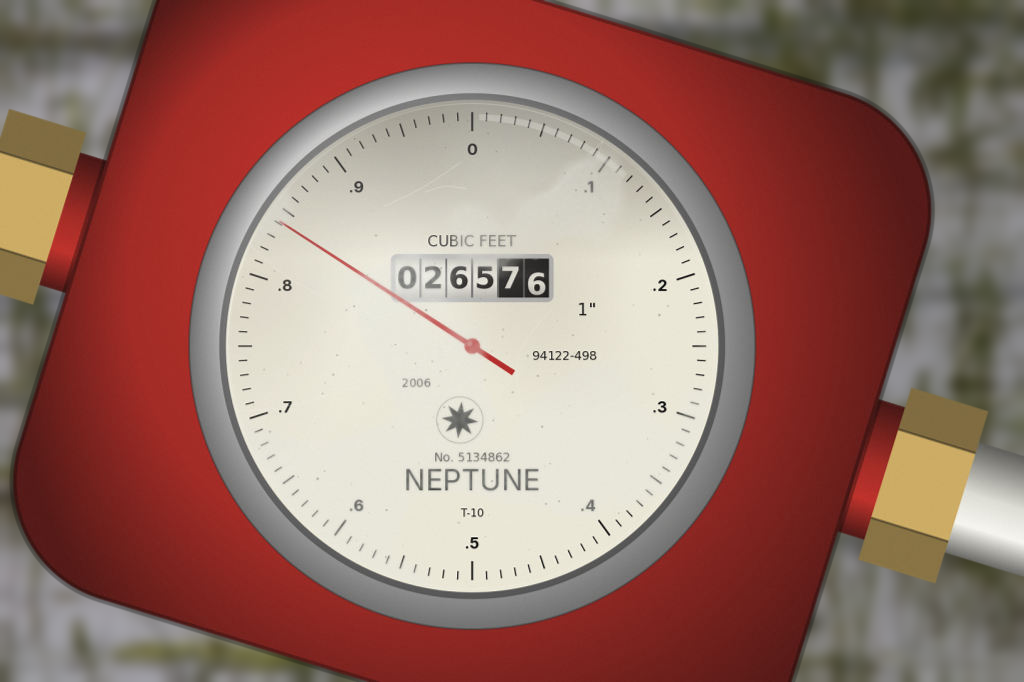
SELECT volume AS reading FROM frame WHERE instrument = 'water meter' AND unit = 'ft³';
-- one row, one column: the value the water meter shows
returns 26575.84 ft³
